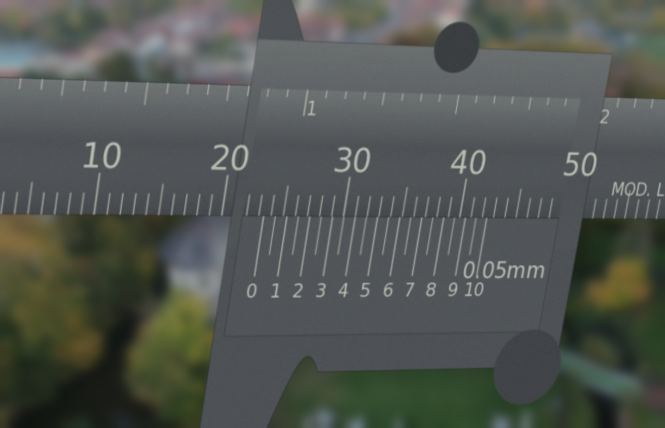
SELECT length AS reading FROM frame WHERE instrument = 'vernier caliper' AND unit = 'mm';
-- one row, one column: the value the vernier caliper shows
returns 23.4 mm
